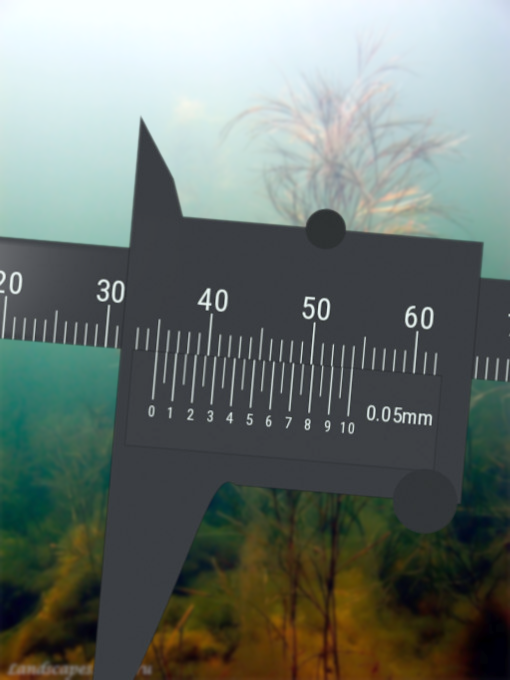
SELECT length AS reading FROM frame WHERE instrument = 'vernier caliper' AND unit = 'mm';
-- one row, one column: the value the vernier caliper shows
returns 35.0 mm
